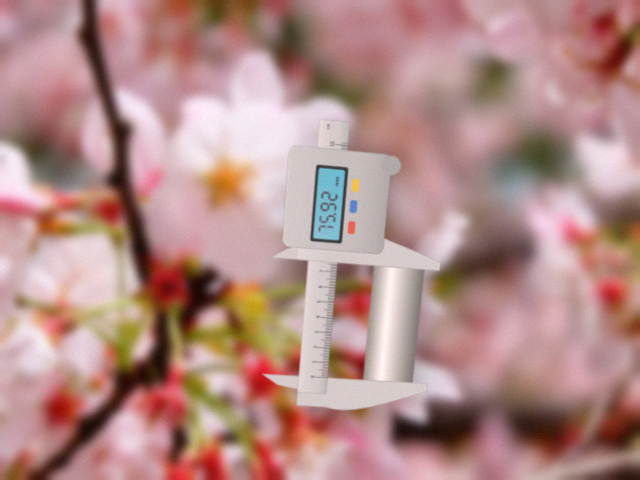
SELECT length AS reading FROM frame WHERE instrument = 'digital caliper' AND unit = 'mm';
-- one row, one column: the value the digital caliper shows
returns 75.92 mm
